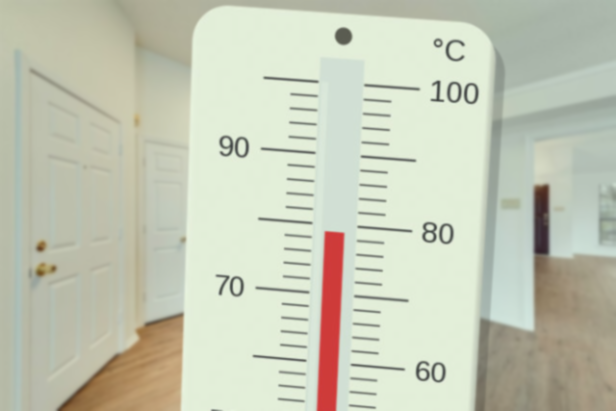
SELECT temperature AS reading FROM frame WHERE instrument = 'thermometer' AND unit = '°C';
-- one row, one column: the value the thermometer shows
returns 79 °C
